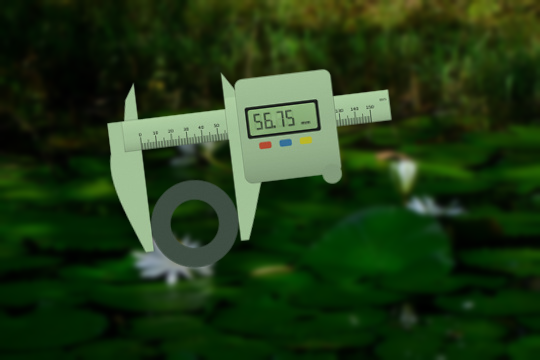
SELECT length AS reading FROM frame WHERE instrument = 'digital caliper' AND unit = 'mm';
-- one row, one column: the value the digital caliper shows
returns 56.75 mm
